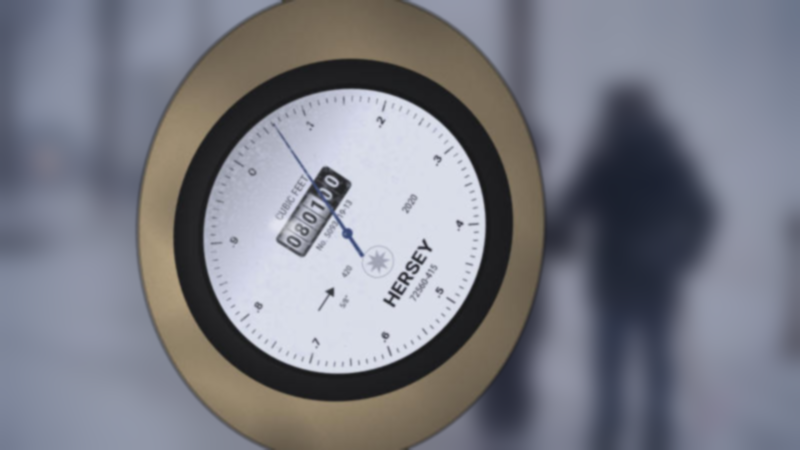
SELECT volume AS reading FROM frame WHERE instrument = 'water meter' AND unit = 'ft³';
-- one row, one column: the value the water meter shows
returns 80100.06 ft³
